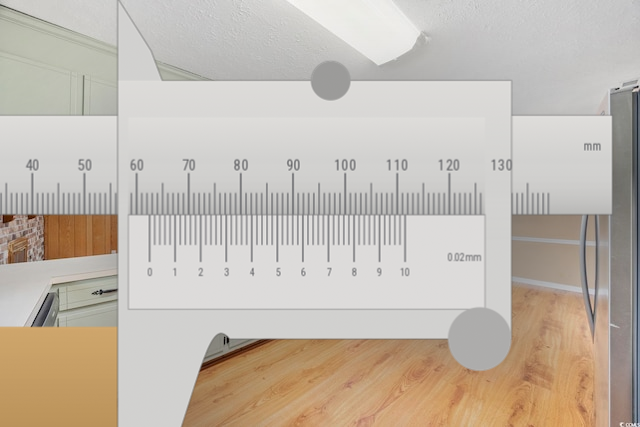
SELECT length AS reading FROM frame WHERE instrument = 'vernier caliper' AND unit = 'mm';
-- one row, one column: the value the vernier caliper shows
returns 62.5 mm
